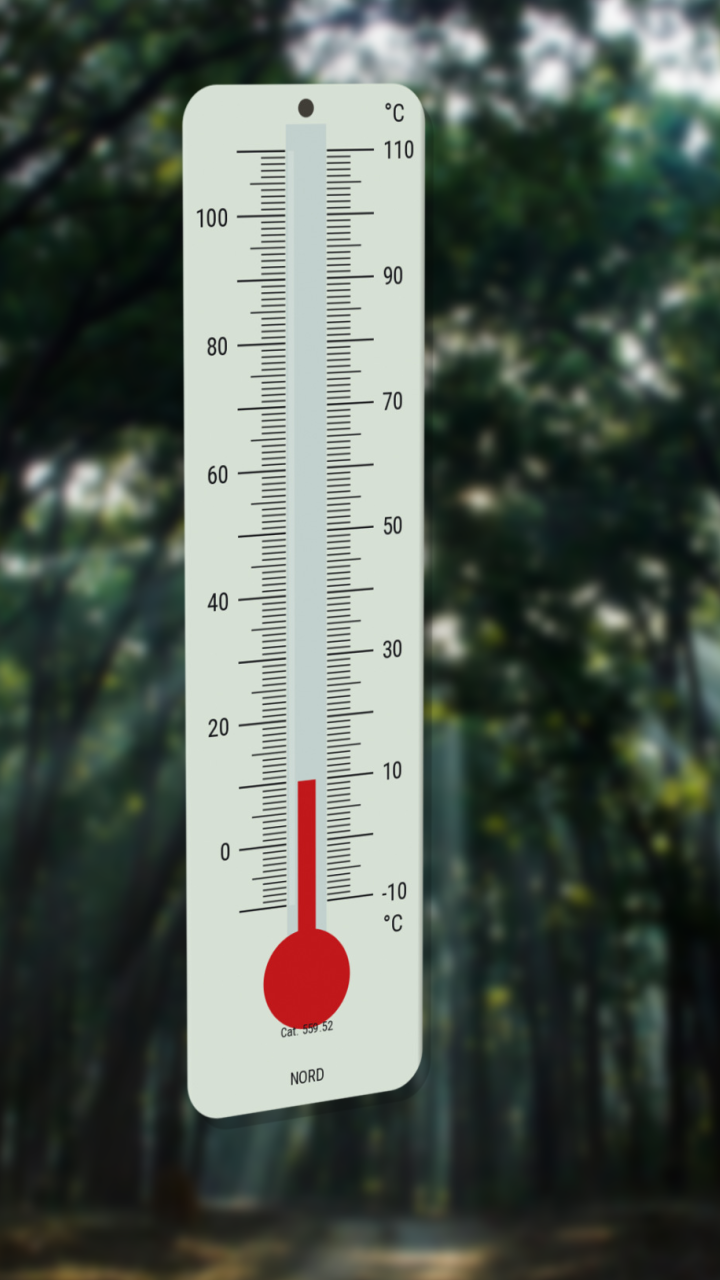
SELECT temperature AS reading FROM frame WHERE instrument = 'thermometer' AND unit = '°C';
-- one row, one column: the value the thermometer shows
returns 10 °C
